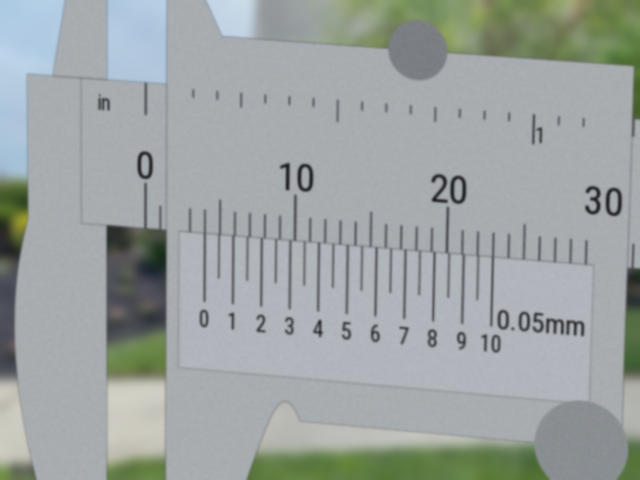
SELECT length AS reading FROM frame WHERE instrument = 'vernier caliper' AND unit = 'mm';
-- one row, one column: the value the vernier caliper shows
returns 4.0 mm
